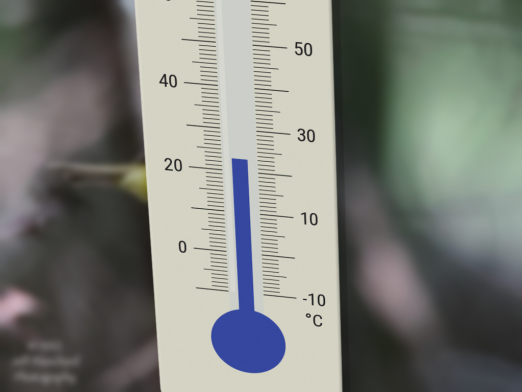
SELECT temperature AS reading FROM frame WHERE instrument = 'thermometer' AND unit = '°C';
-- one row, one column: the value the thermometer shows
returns 23 °C
